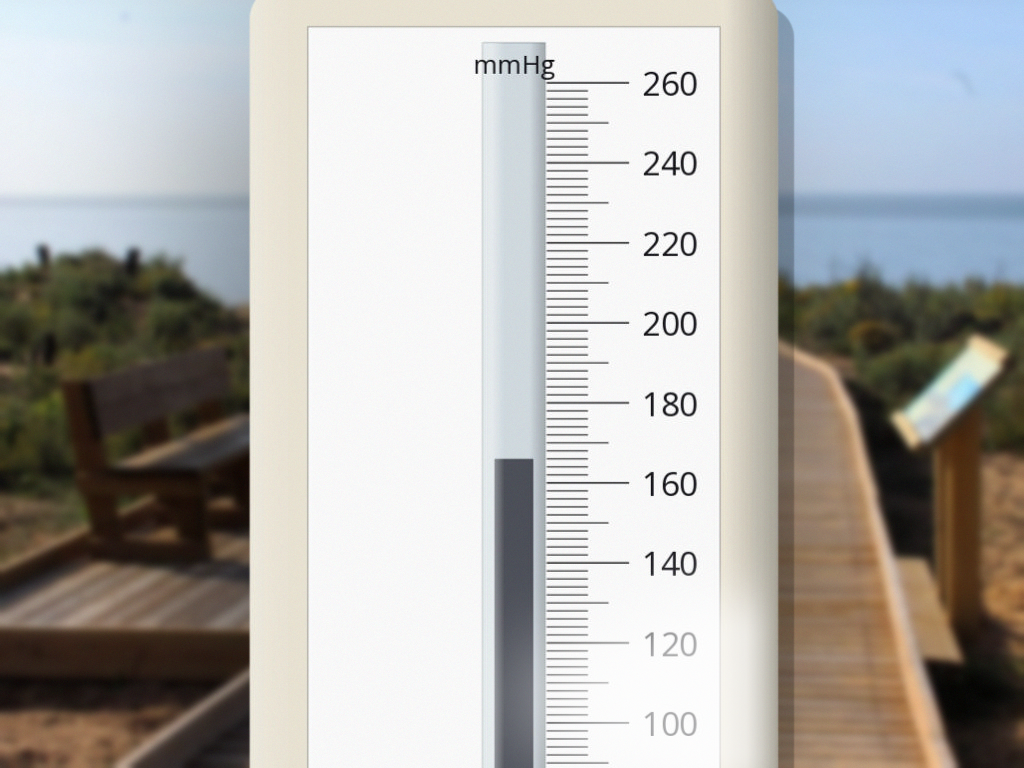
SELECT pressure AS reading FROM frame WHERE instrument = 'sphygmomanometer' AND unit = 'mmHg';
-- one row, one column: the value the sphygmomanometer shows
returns 166 mmHg
